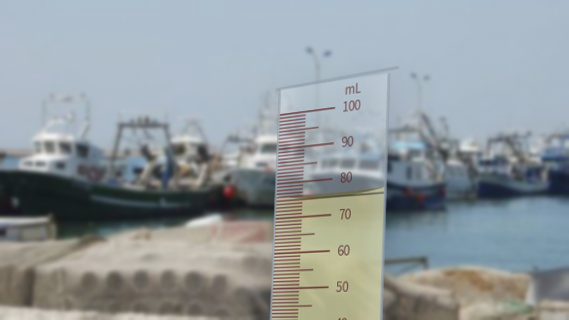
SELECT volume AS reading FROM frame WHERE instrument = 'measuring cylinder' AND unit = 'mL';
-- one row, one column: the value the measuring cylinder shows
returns 75 mL
